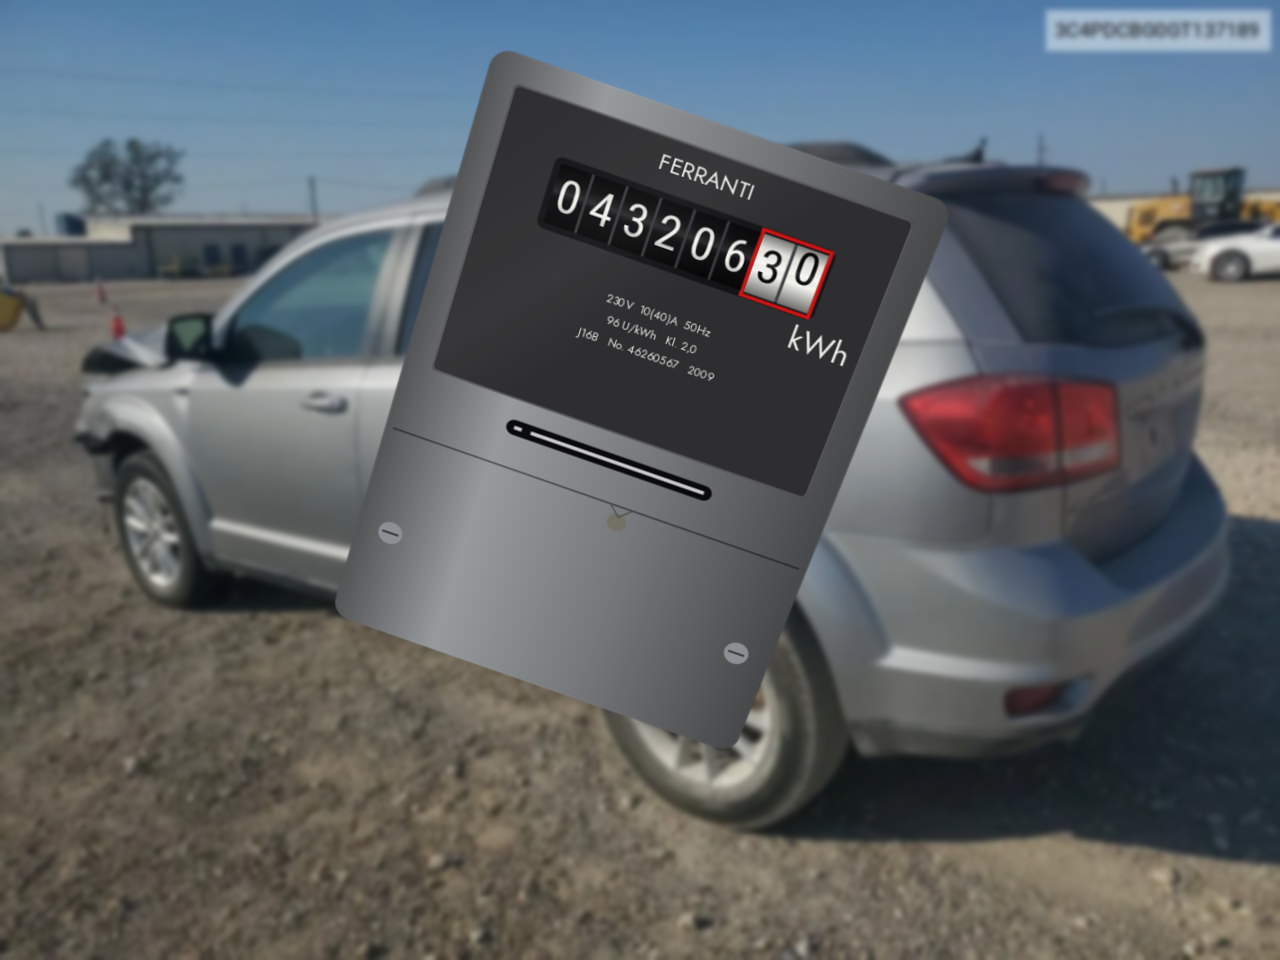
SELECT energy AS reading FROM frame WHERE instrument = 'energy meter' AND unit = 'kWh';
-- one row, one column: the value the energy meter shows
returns 43206.30 kWh
